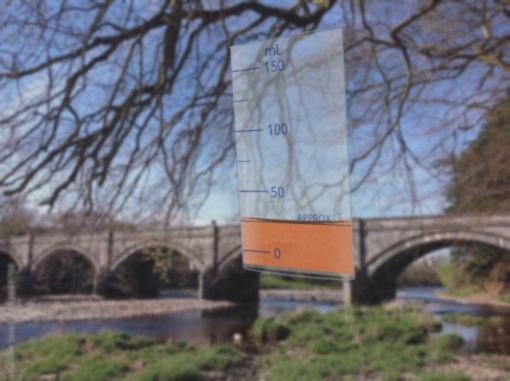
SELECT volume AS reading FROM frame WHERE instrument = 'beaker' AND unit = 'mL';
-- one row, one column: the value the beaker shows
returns 25 mL
